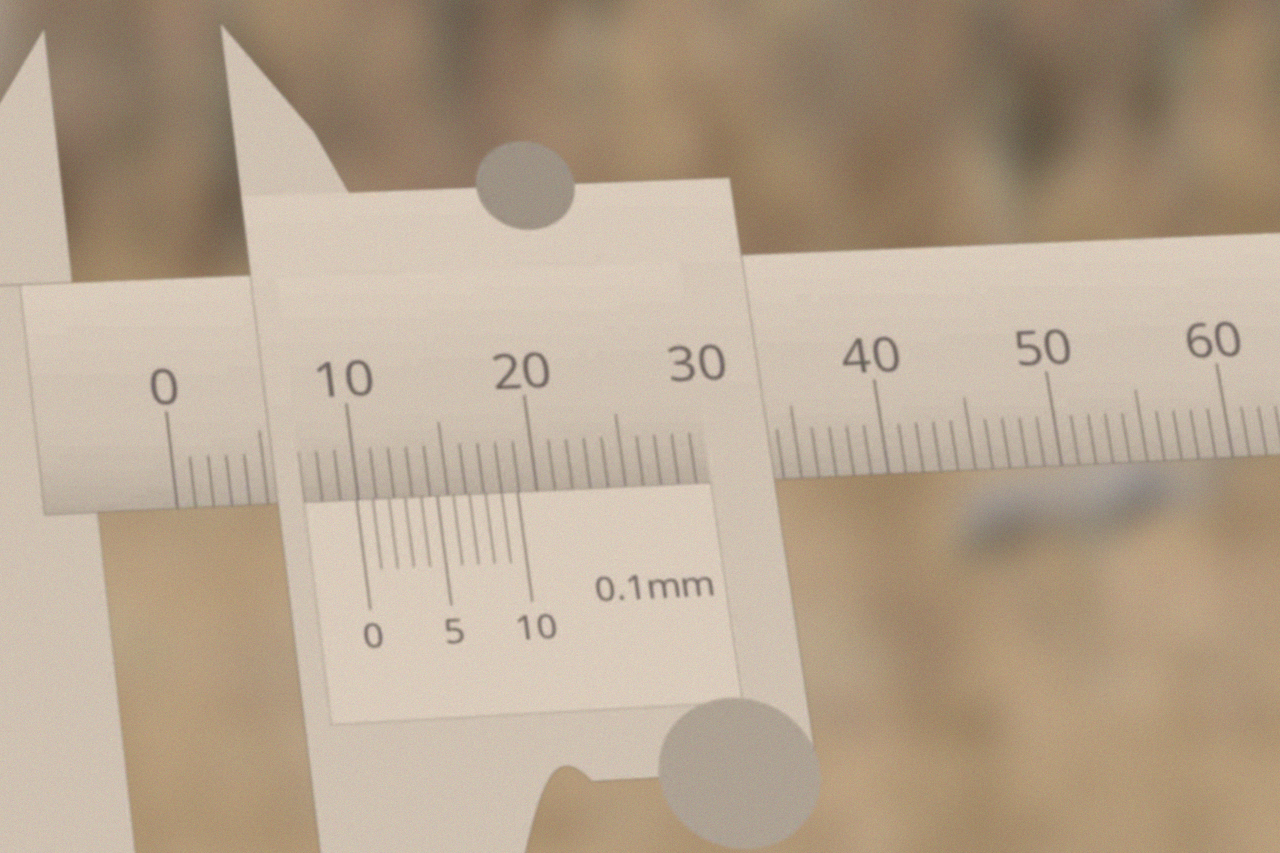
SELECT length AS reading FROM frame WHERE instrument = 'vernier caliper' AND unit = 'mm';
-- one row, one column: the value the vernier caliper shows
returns 9.9 mm
